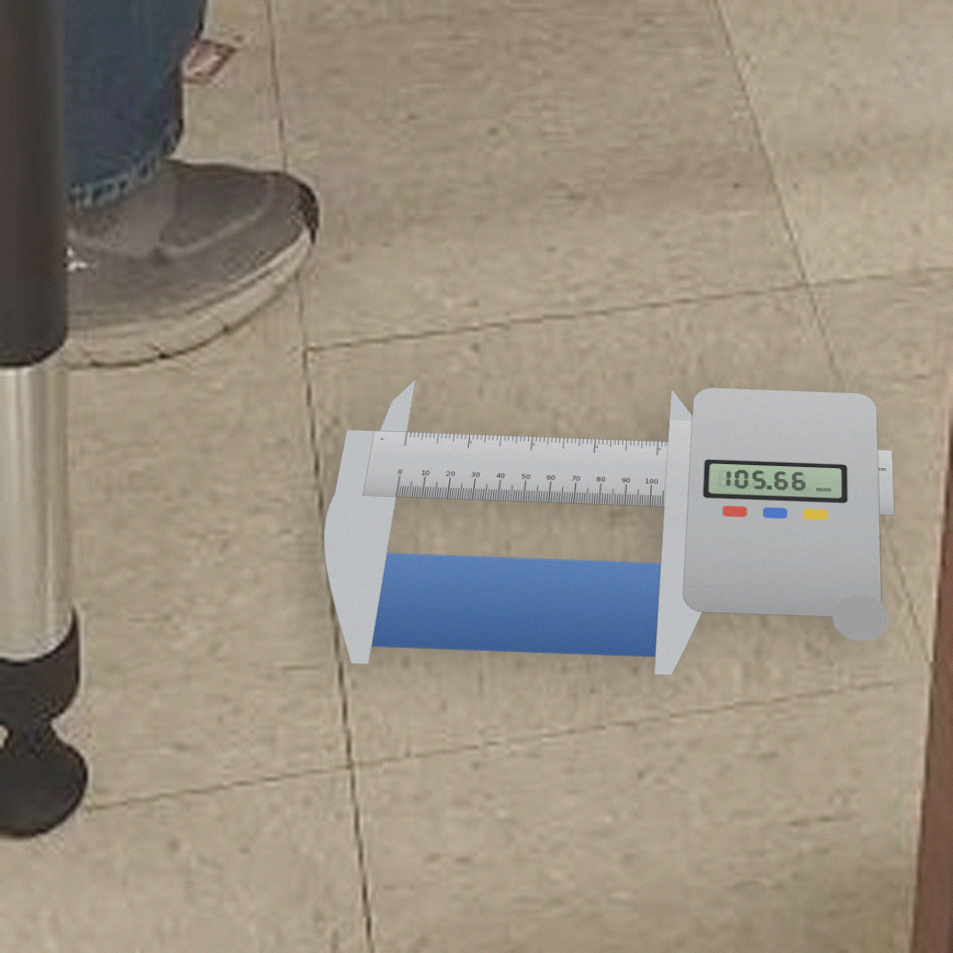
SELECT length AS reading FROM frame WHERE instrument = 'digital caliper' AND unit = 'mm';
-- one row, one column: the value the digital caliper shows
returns 105.66 mm
